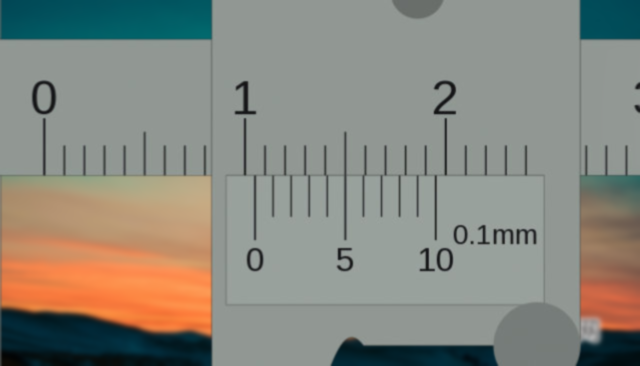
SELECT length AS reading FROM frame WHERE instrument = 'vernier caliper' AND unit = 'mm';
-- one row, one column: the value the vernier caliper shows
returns 10.5 mm
